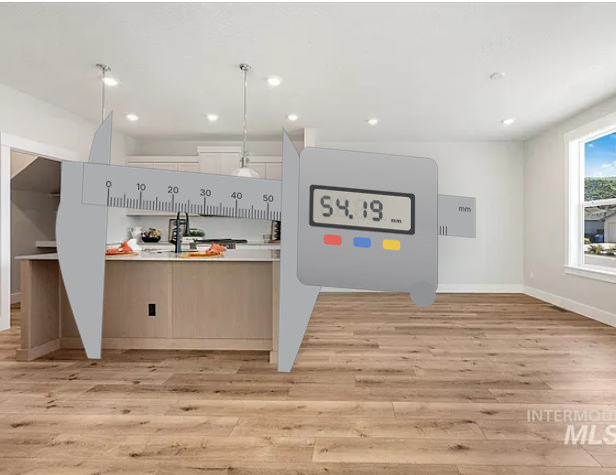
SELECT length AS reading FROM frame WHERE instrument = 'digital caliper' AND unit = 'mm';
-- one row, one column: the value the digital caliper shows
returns 54.19 mm
